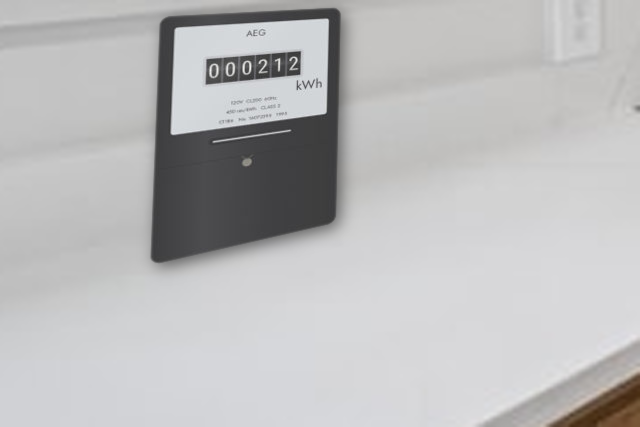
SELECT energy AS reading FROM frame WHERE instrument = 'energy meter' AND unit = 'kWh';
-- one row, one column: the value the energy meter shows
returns 212 kWh
